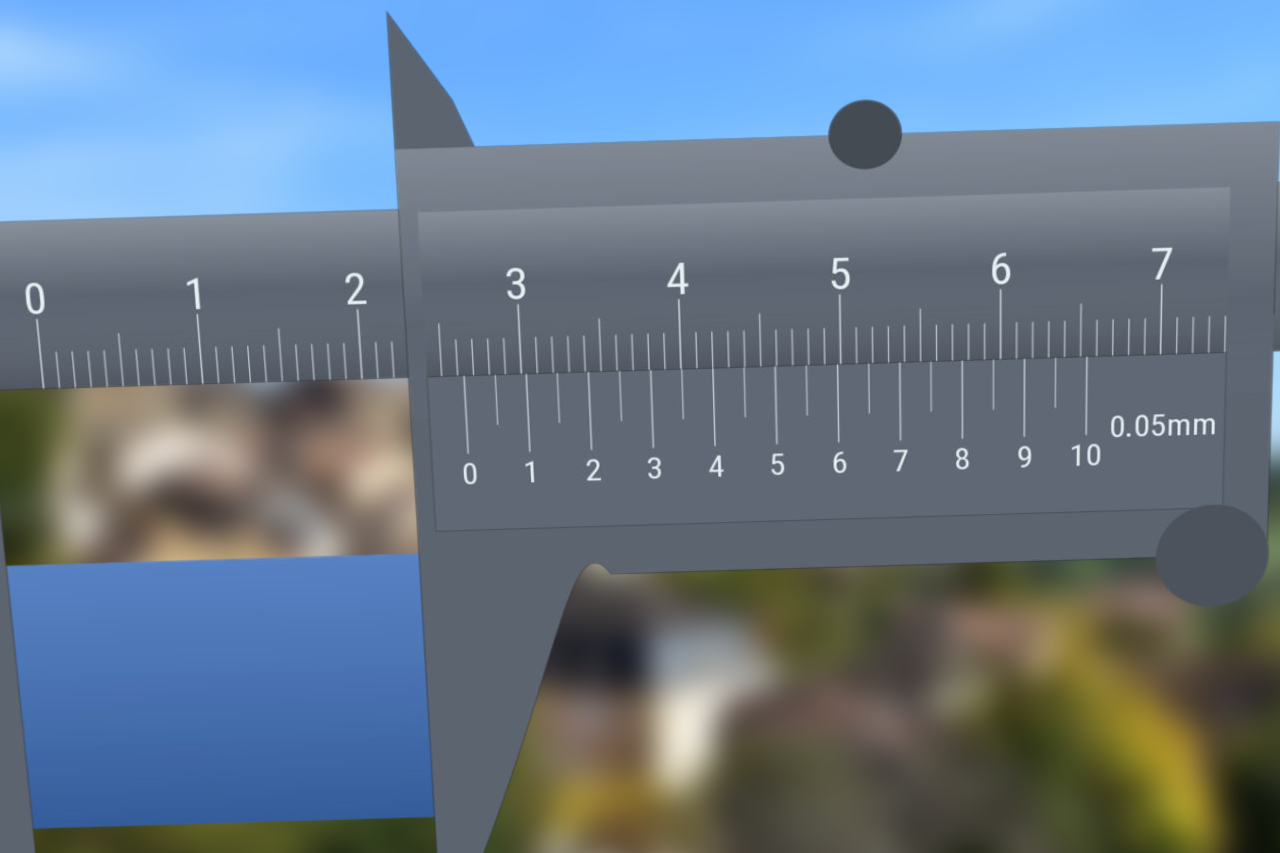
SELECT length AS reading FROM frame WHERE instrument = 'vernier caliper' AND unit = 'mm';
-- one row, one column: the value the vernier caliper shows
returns 26.4 mm
